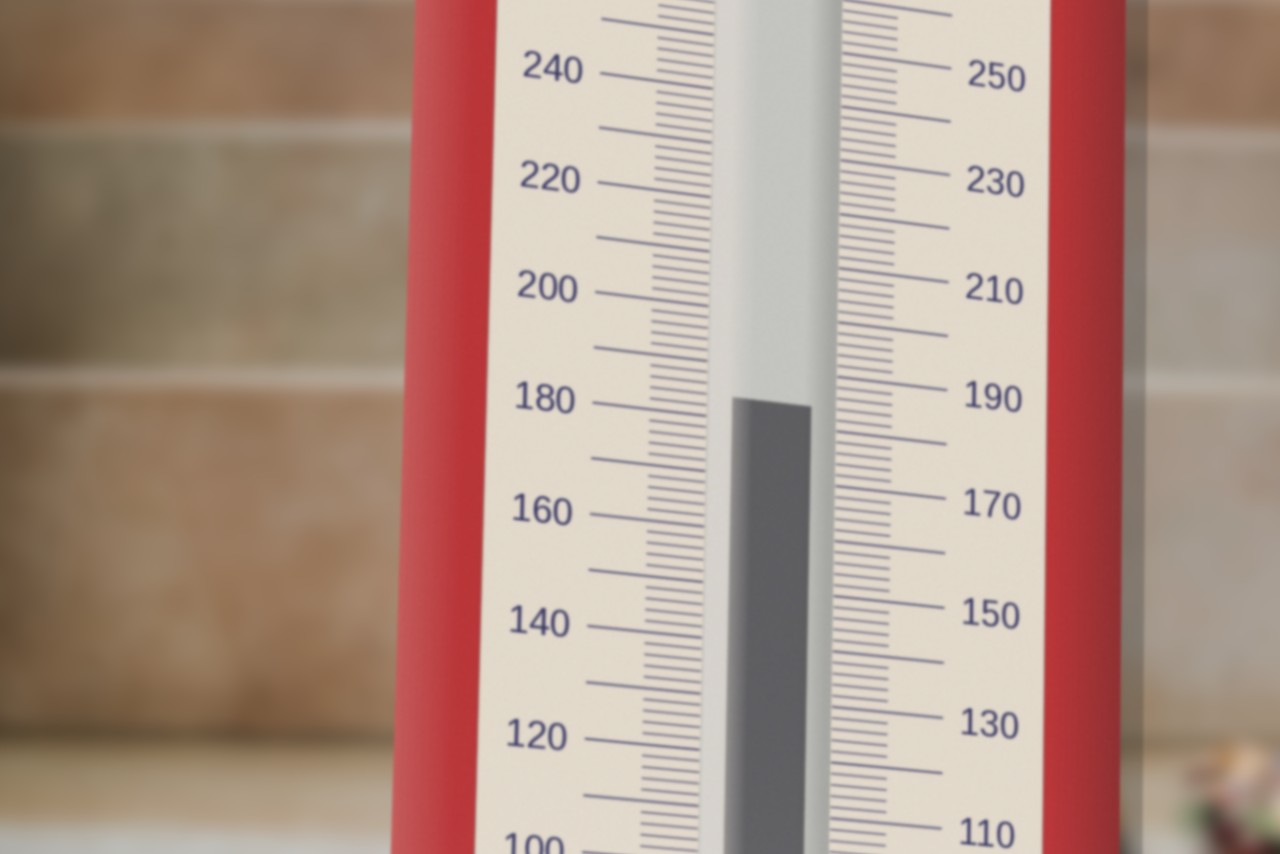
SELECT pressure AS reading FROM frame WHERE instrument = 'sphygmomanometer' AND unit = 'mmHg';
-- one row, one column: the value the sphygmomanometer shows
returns 184 mmHg
